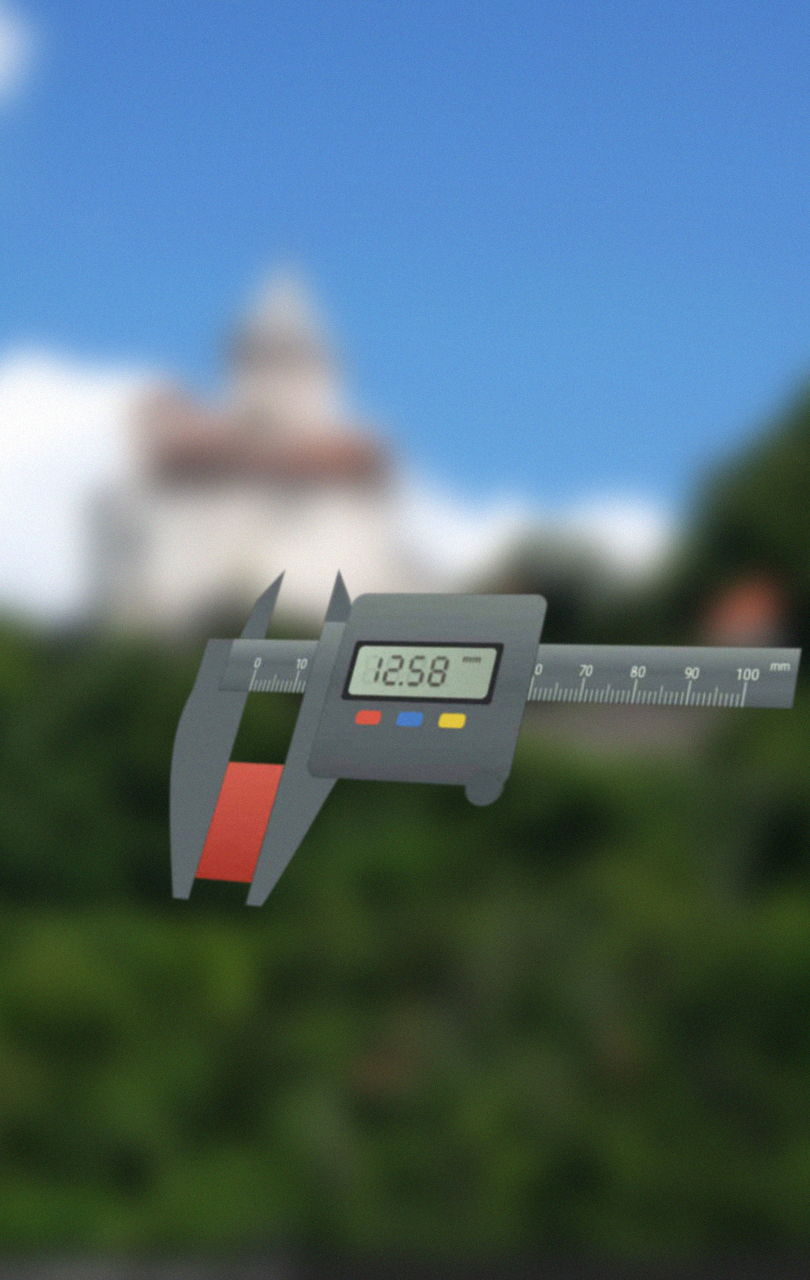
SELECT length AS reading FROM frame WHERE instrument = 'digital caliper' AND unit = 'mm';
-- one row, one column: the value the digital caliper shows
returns 12.58 mm
